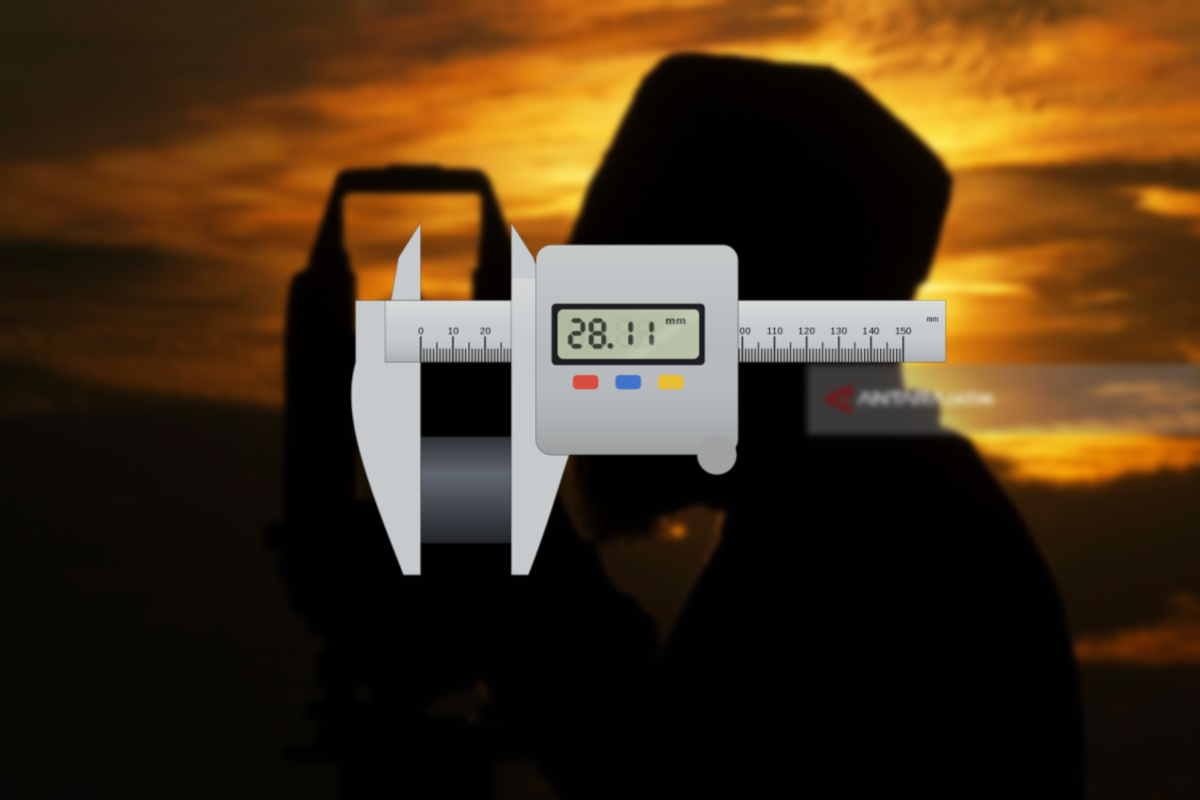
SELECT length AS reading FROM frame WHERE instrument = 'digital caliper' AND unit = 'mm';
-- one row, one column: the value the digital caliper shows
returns 28.11 mm
